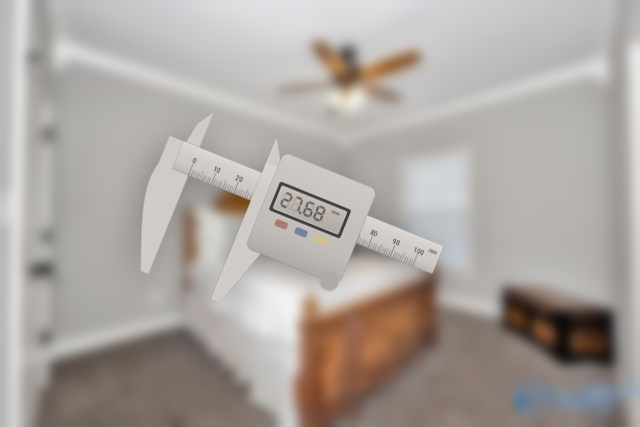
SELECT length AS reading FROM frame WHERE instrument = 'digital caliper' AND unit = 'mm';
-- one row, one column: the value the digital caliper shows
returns 27.68 mm
